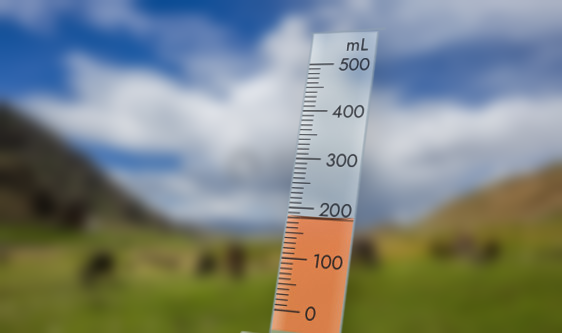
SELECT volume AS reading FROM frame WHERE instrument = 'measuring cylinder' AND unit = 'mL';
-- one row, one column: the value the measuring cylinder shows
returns 180 mL
